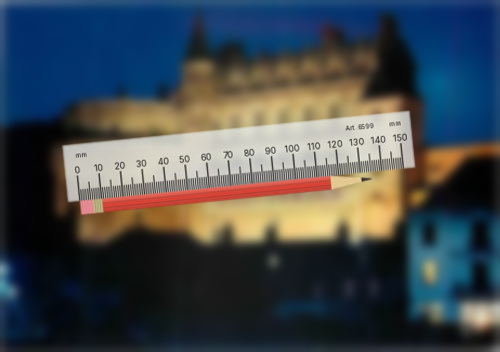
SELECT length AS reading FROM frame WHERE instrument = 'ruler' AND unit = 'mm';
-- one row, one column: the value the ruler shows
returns 135 mm
